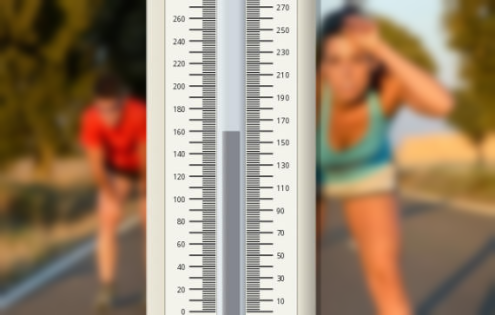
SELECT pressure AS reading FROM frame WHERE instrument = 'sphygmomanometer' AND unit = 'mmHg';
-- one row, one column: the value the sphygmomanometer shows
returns 160 mmHg
